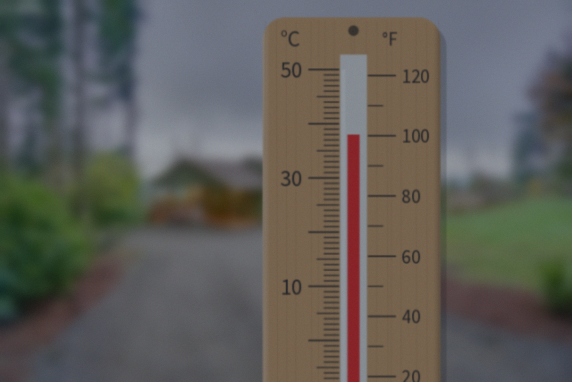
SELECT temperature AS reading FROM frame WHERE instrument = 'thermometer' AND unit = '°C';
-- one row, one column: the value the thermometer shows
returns 38 °C
